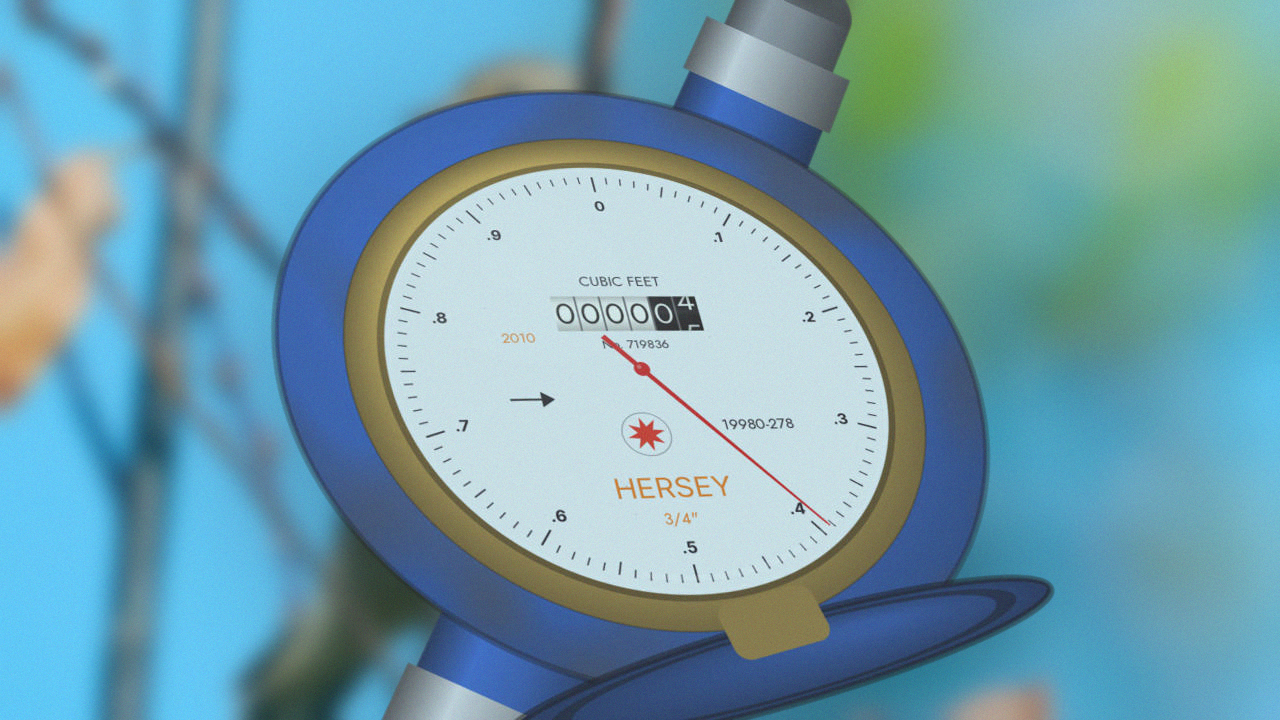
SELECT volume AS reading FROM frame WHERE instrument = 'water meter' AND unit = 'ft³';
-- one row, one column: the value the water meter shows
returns 4.39 ft³
